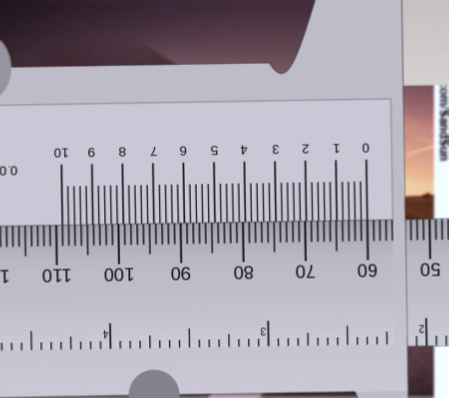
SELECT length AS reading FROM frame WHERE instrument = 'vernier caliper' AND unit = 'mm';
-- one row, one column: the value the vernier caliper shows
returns 60.0 mm
